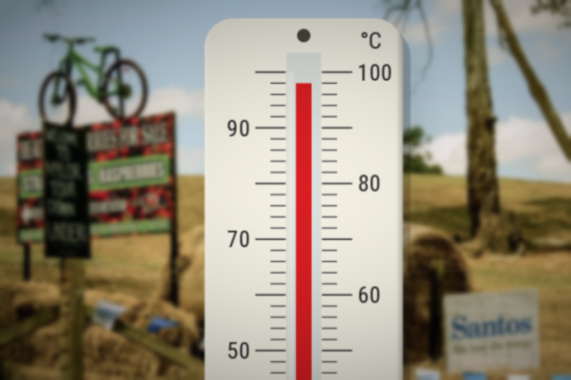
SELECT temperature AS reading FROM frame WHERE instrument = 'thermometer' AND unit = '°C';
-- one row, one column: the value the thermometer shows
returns 98 °C
